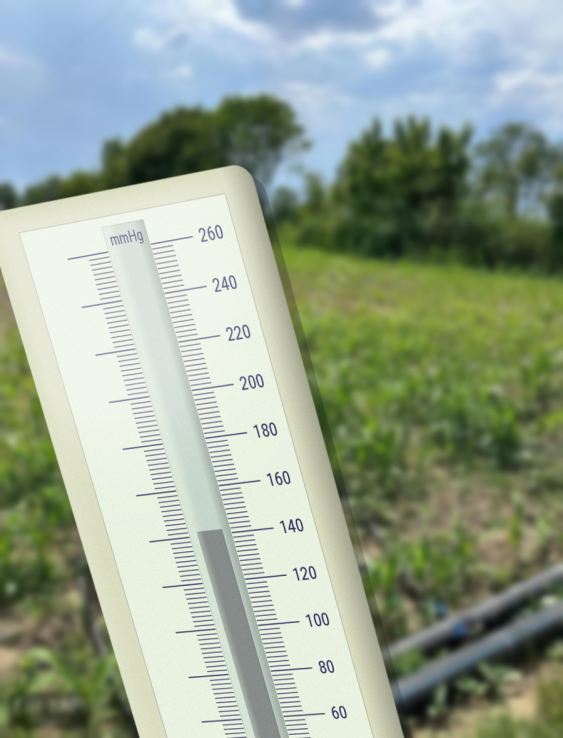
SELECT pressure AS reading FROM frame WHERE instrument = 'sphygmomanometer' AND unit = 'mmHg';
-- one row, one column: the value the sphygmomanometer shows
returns 142 mmHg
